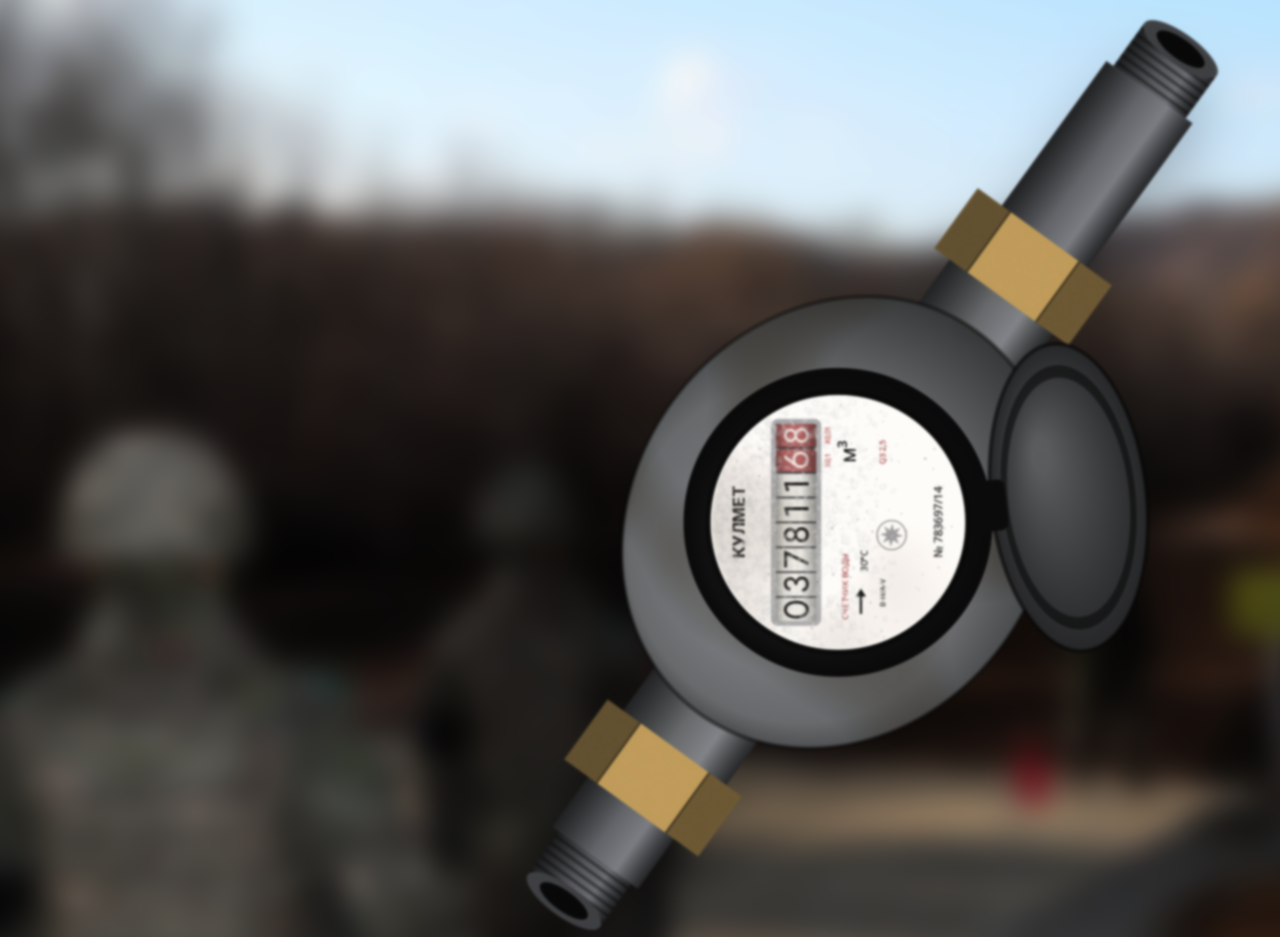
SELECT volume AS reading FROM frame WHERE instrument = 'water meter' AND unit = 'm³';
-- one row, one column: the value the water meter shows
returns 37811.68 m³
